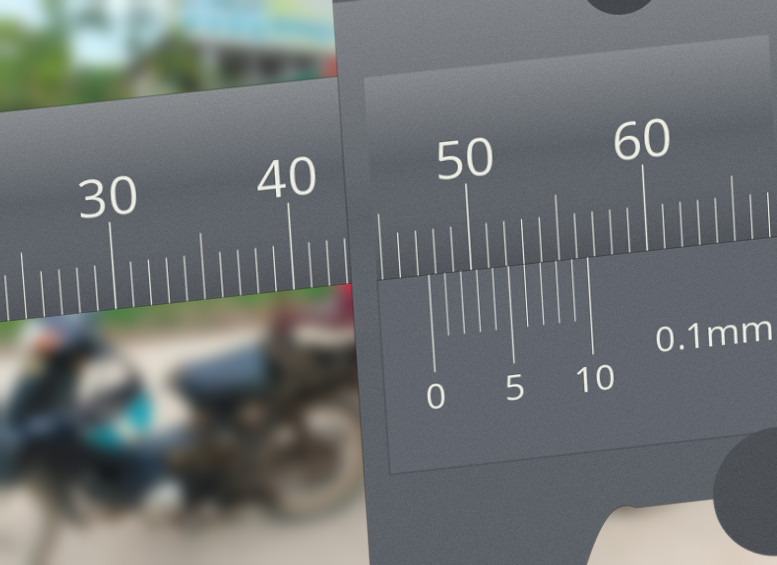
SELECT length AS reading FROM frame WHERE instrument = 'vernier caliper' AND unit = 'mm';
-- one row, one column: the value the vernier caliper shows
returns 47.6 mm
